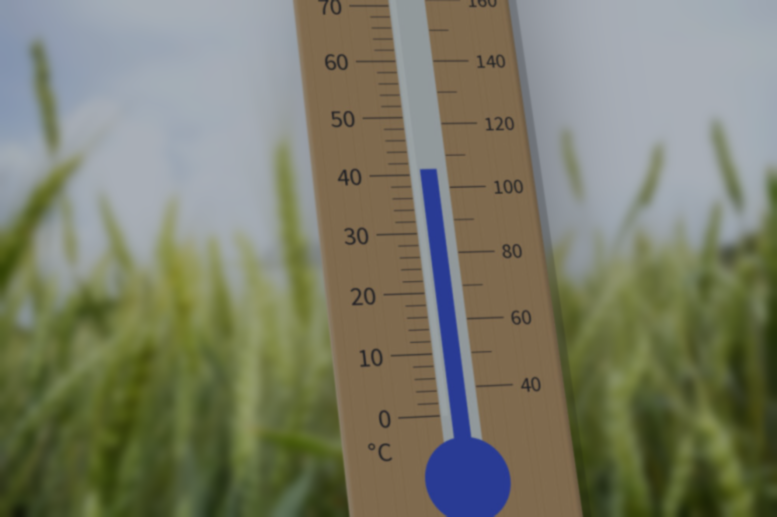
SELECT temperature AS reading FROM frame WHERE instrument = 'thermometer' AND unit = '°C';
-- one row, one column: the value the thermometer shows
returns 41 °C
